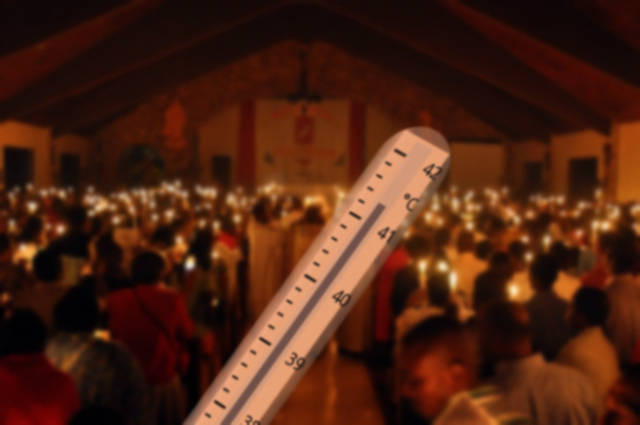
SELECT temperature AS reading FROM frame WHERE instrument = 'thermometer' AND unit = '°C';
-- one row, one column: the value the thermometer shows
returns 41.3 °C
